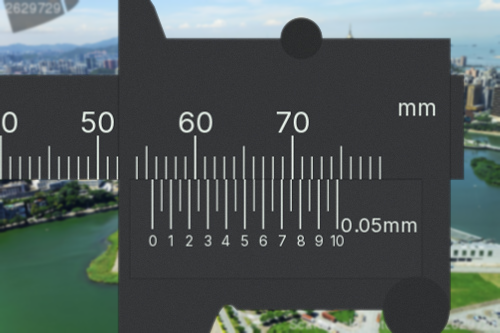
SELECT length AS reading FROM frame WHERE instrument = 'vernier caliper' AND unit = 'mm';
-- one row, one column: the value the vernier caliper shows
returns 55.6 mm
